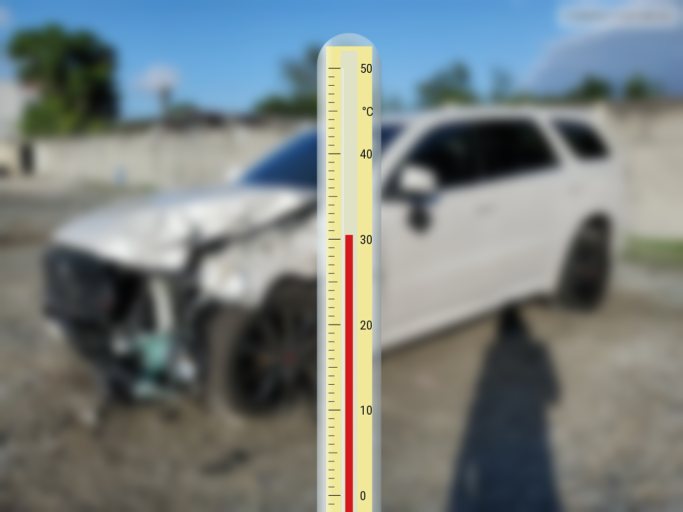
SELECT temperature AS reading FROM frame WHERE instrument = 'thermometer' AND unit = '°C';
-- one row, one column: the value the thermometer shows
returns 30.5 °C
